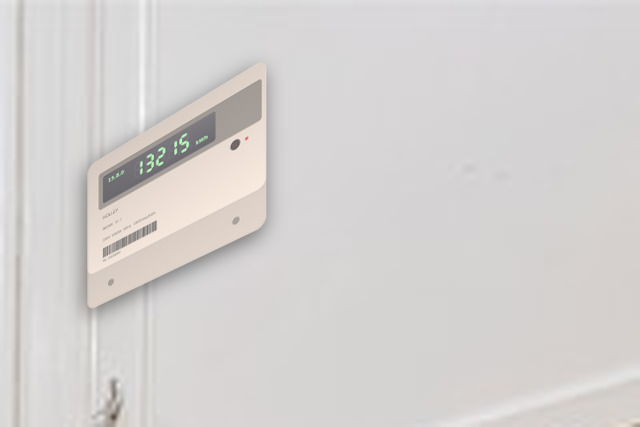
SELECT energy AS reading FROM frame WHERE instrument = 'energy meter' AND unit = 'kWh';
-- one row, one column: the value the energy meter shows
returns 13215 kWh
